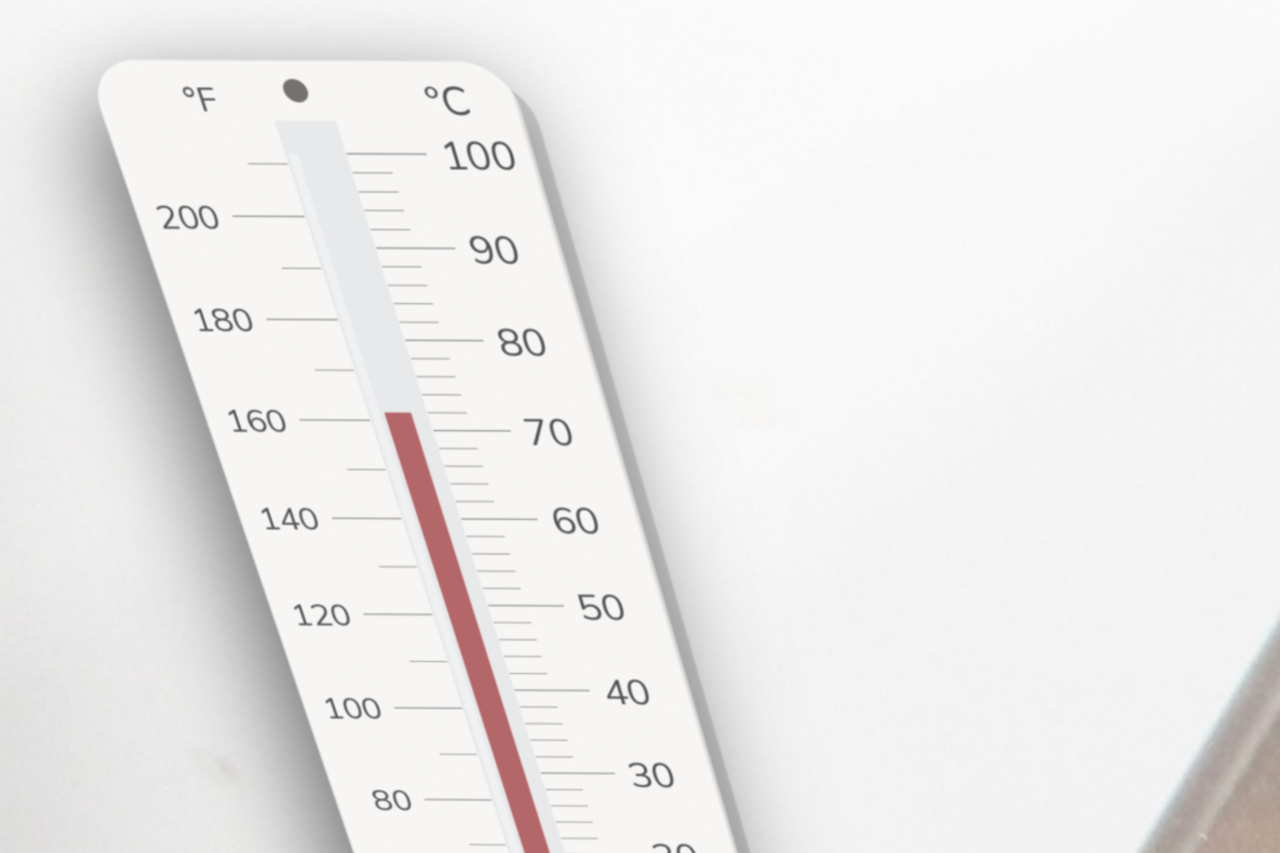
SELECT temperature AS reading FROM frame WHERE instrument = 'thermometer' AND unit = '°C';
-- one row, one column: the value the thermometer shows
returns 72 °C
